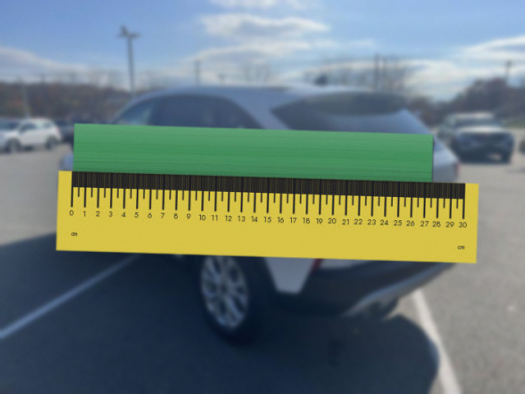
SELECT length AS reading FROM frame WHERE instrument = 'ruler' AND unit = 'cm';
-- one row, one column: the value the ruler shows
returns 27.5 cm
